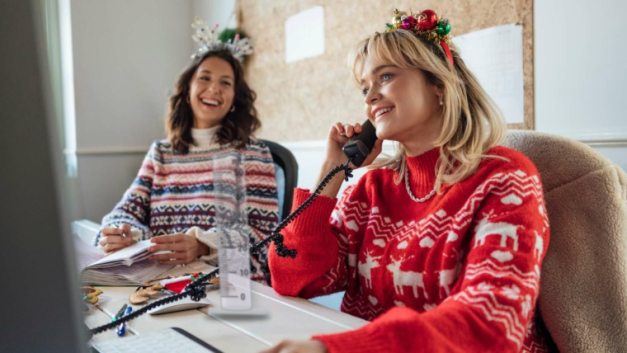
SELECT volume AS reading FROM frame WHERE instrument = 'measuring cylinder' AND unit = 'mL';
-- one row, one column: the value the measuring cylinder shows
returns 20 mL
